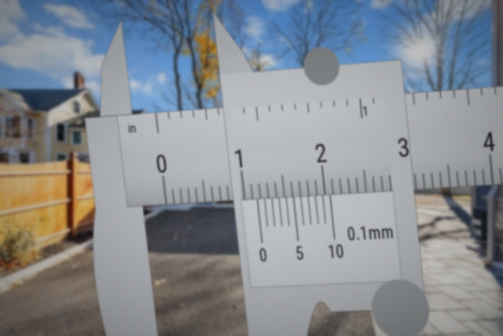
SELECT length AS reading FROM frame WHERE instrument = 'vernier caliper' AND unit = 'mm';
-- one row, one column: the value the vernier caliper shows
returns 11.6 mm
